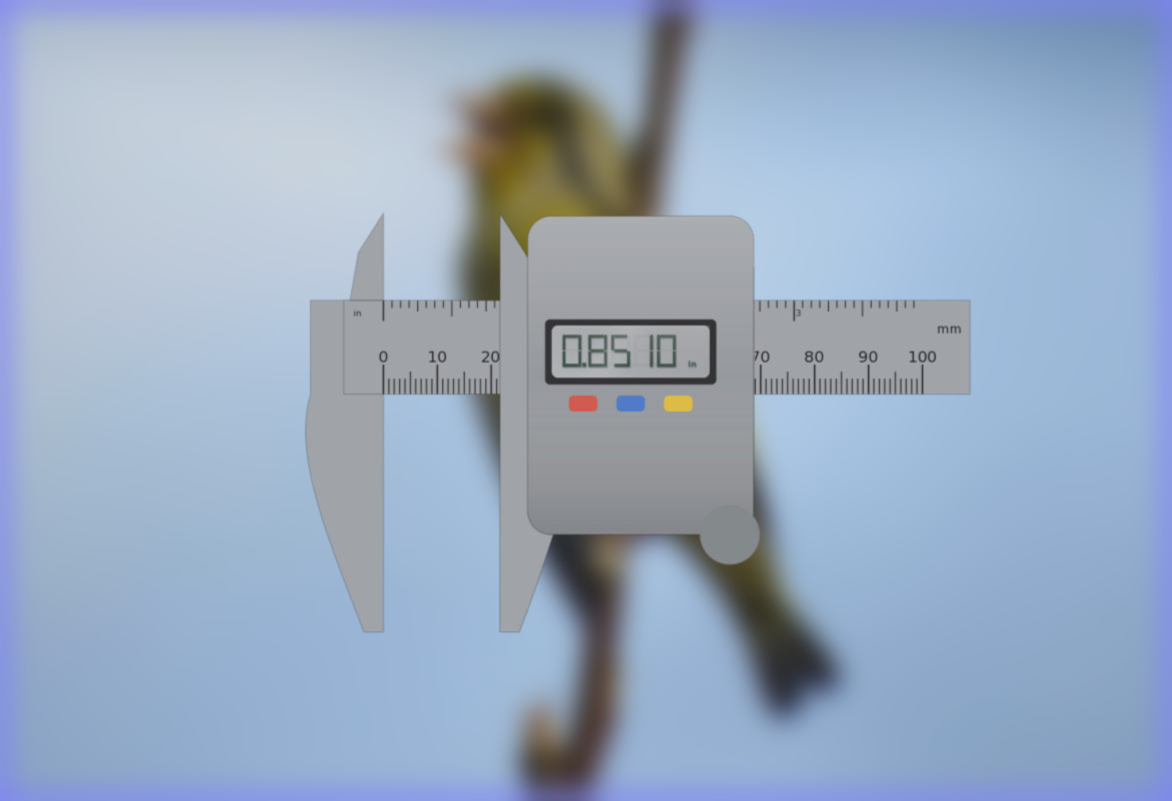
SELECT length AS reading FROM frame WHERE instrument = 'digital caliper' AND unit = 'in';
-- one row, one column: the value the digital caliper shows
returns 0.8510 in
